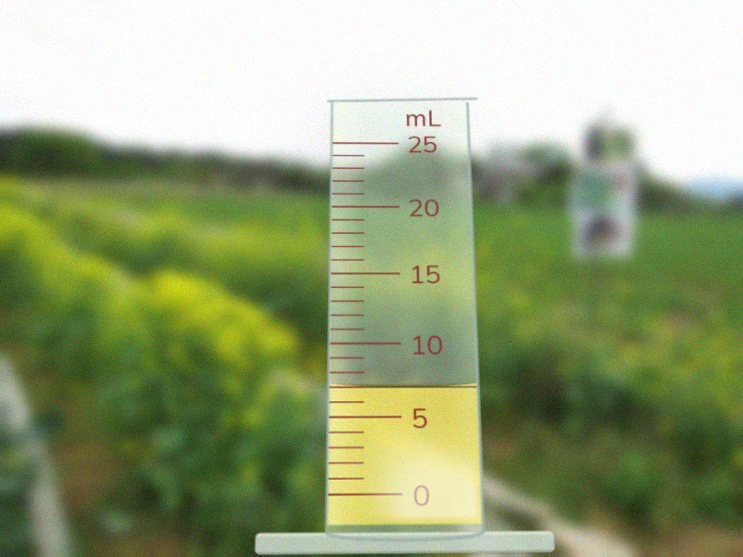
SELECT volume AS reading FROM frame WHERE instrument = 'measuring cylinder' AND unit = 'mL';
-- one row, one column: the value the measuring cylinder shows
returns 7 mL
